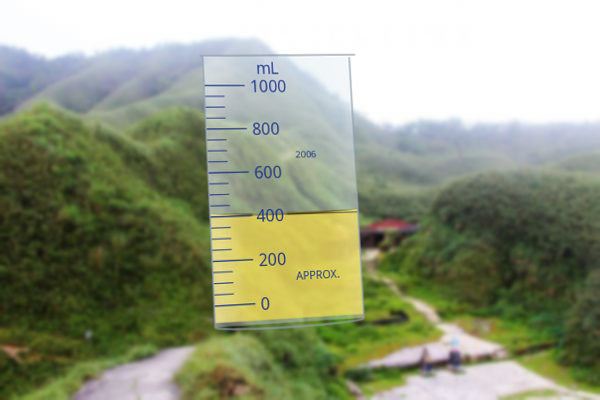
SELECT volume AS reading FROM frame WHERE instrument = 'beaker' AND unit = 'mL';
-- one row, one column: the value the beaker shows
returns 400 mL
